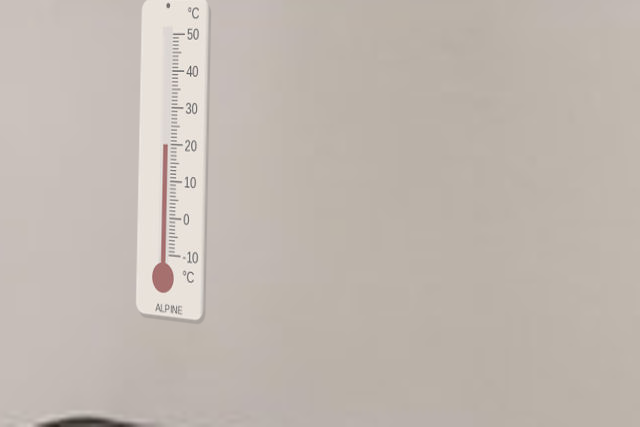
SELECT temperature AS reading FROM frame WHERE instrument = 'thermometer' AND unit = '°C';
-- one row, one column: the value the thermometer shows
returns 20 °C
